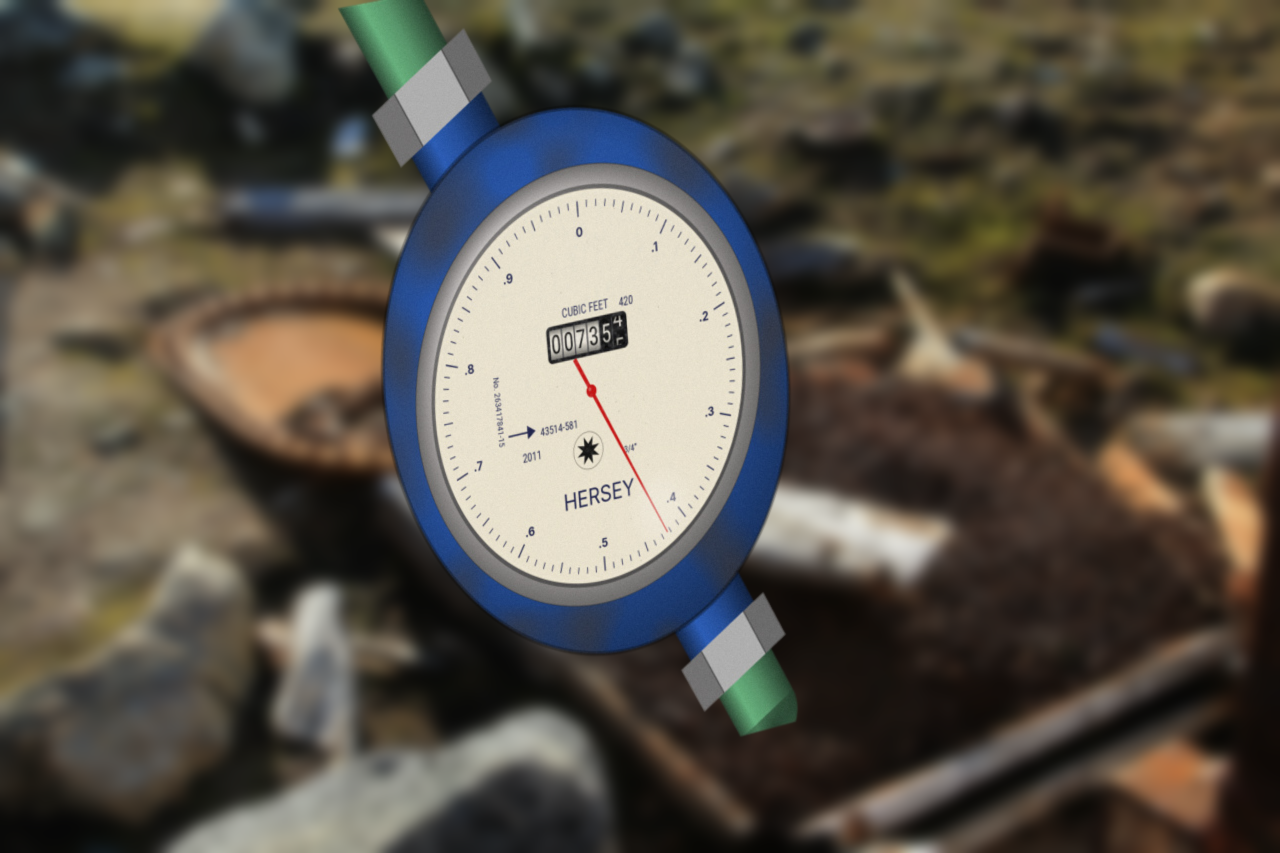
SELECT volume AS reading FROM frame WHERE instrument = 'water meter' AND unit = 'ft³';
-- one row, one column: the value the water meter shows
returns 7354.42 ft³
